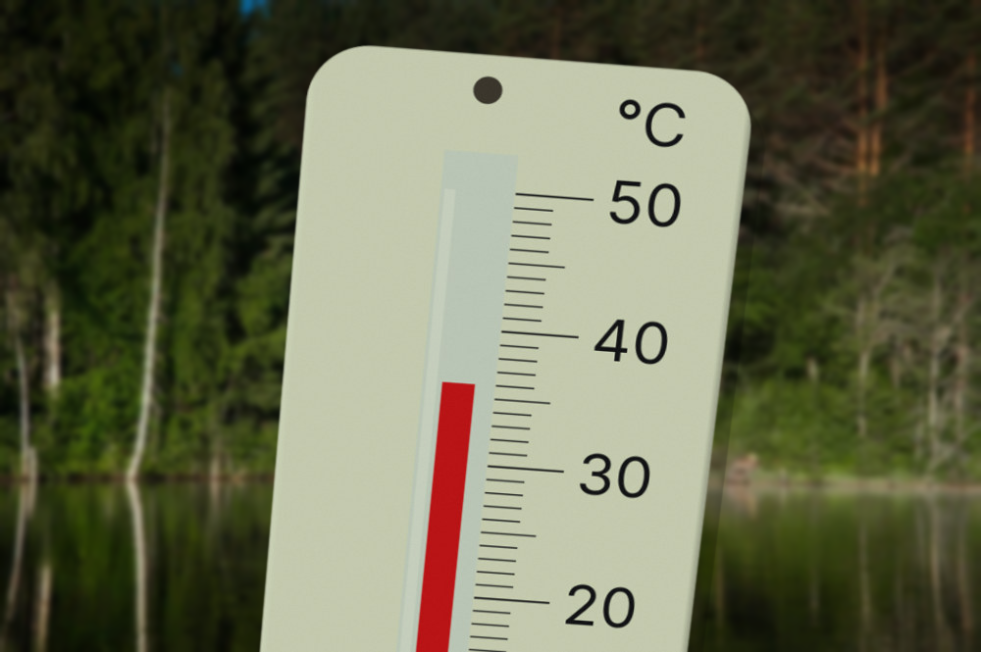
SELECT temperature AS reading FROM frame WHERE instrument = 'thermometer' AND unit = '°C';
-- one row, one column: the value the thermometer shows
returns 36 °C
